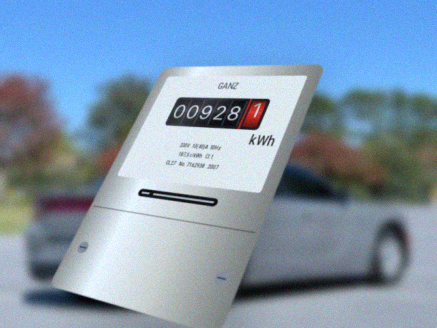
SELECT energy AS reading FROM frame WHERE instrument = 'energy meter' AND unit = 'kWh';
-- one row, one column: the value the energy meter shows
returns 928.1 kWh
